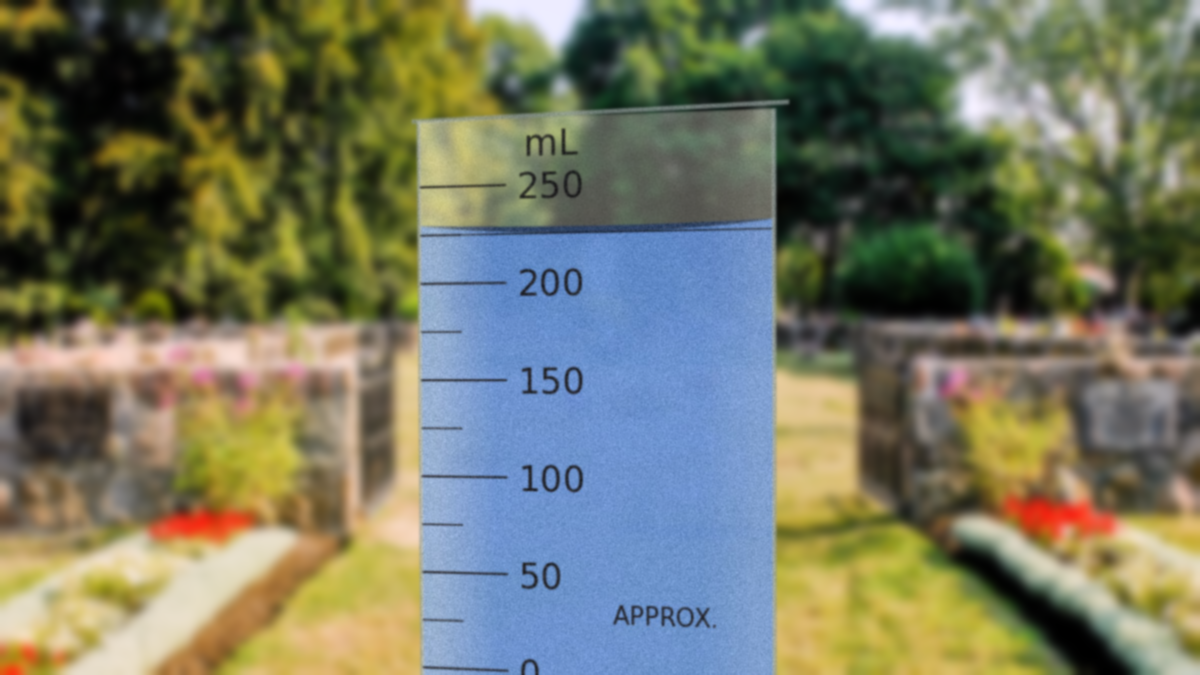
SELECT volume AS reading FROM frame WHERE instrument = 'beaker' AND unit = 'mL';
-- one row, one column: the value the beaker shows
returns 225 mL
